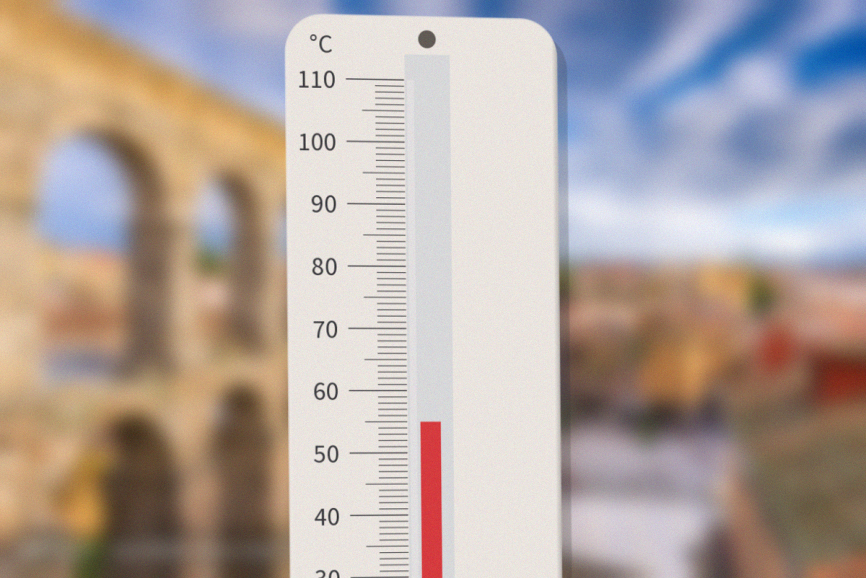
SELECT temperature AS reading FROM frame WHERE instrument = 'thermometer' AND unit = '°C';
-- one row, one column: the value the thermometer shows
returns 55 °C
